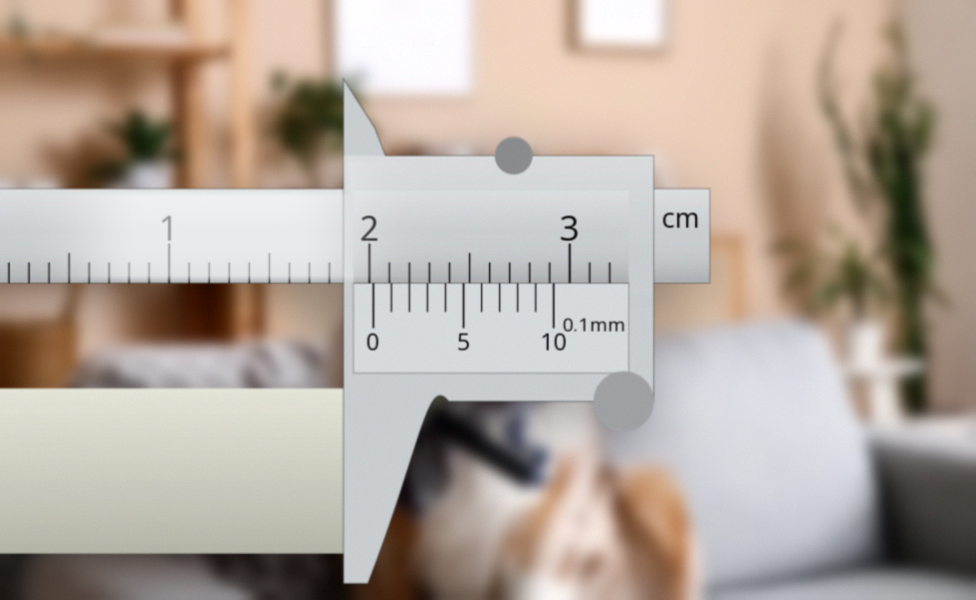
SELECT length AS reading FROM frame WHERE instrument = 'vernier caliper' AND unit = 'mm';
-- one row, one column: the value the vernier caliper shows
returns 20.2 mm
